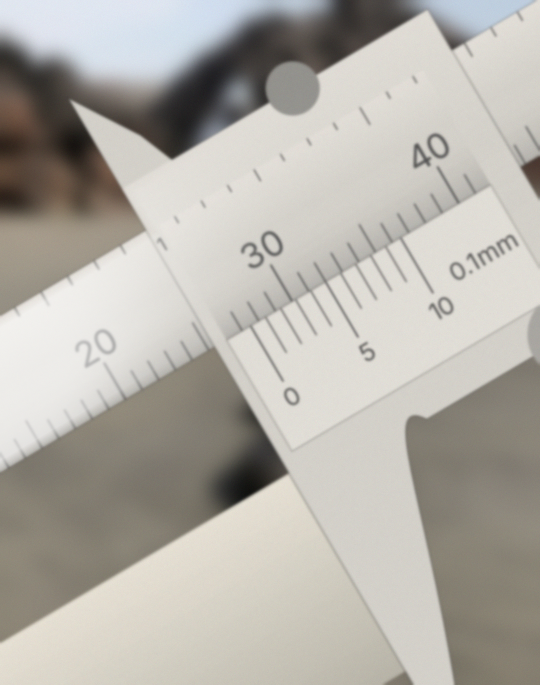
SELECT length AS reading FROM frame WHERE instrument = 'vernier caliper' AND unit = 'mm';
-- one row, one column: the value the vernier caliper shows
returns 27.5 mm
